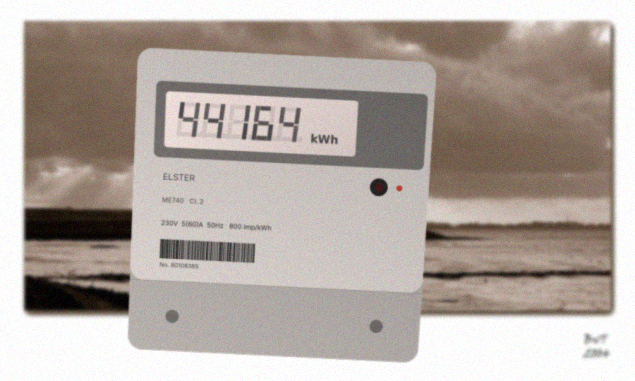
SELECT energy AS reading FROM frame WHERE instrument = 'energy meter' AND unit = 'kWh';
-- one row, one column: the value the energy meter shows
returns 44164 kWh
